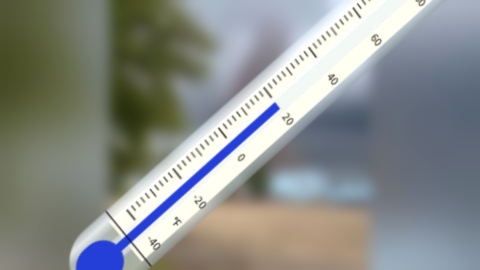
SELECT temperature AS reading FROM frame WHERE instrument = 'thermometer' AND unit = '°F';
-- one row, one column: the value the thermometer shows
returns 20 °F
